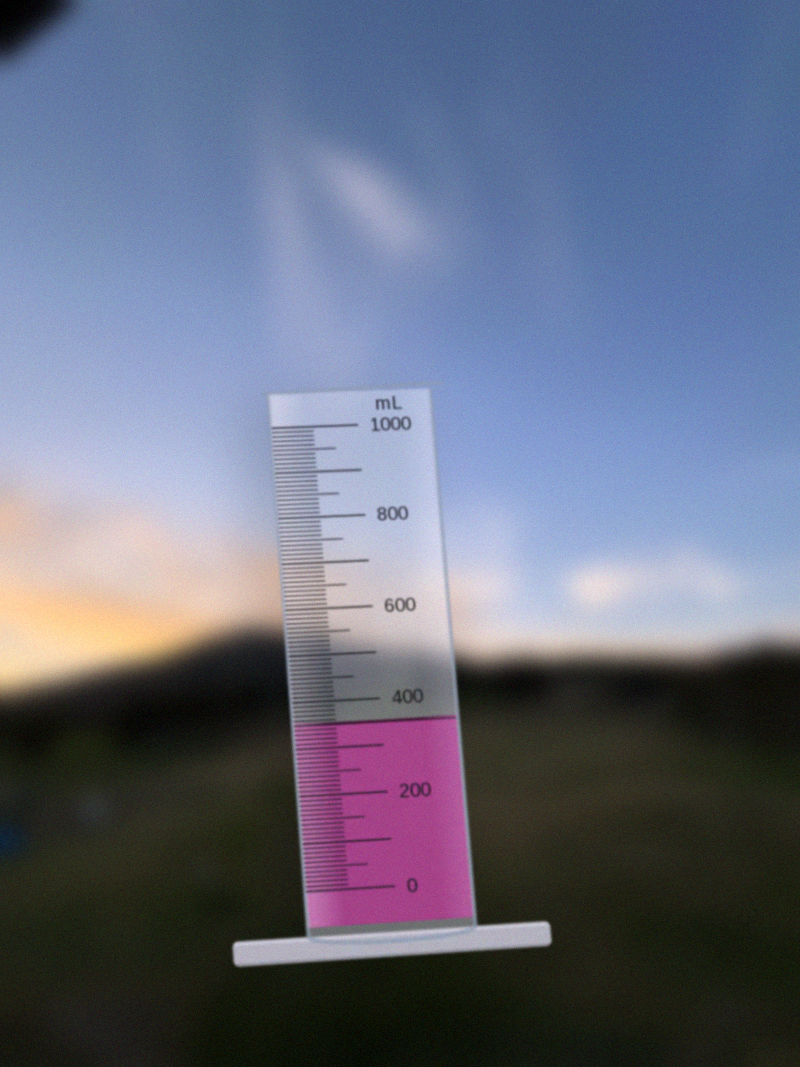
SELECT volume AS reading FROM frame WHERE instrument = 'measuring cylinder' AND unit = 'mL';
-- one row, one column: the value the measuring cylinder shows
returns 350 mL
